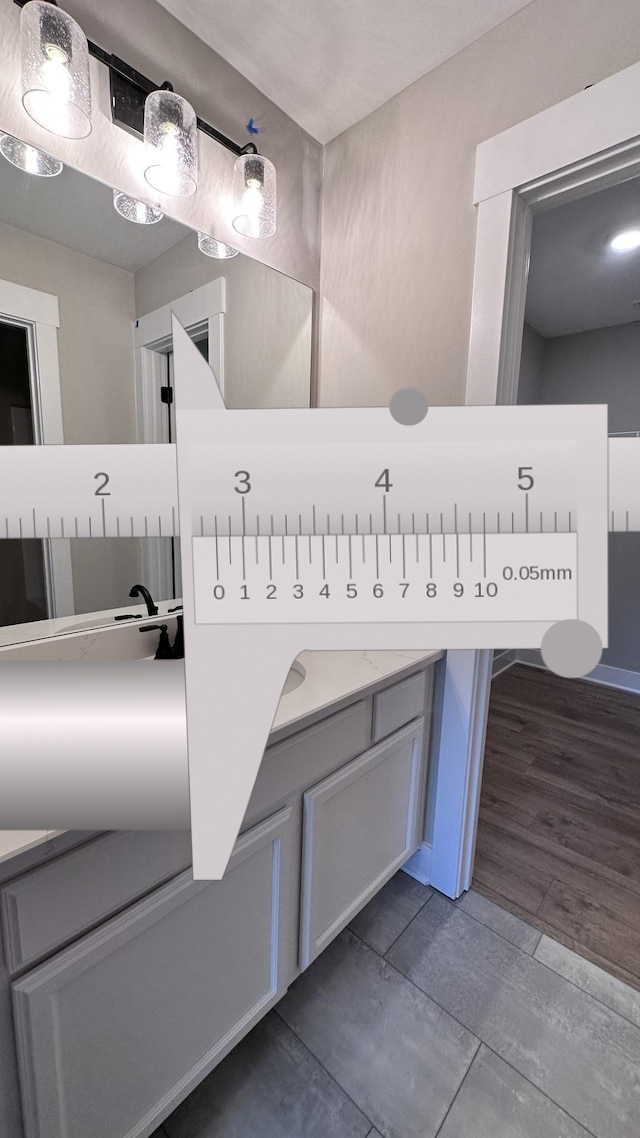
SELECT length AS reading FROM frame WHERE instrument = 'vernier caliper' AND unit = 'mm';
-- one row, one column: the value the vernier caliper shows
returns 28.0 mm
